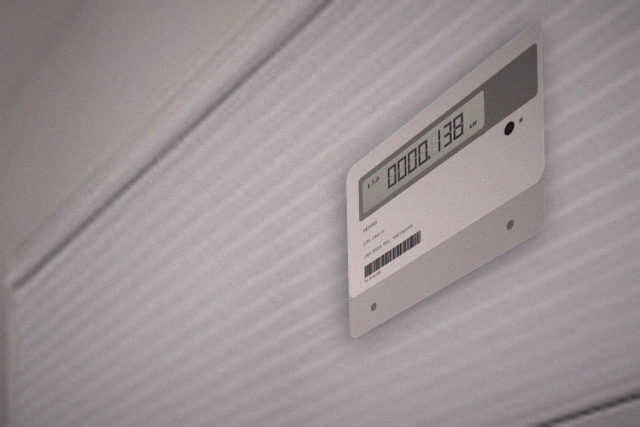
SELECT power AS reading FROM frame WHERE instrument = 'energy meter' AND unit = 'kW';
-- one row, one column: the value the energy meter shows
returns 0.138 kW
